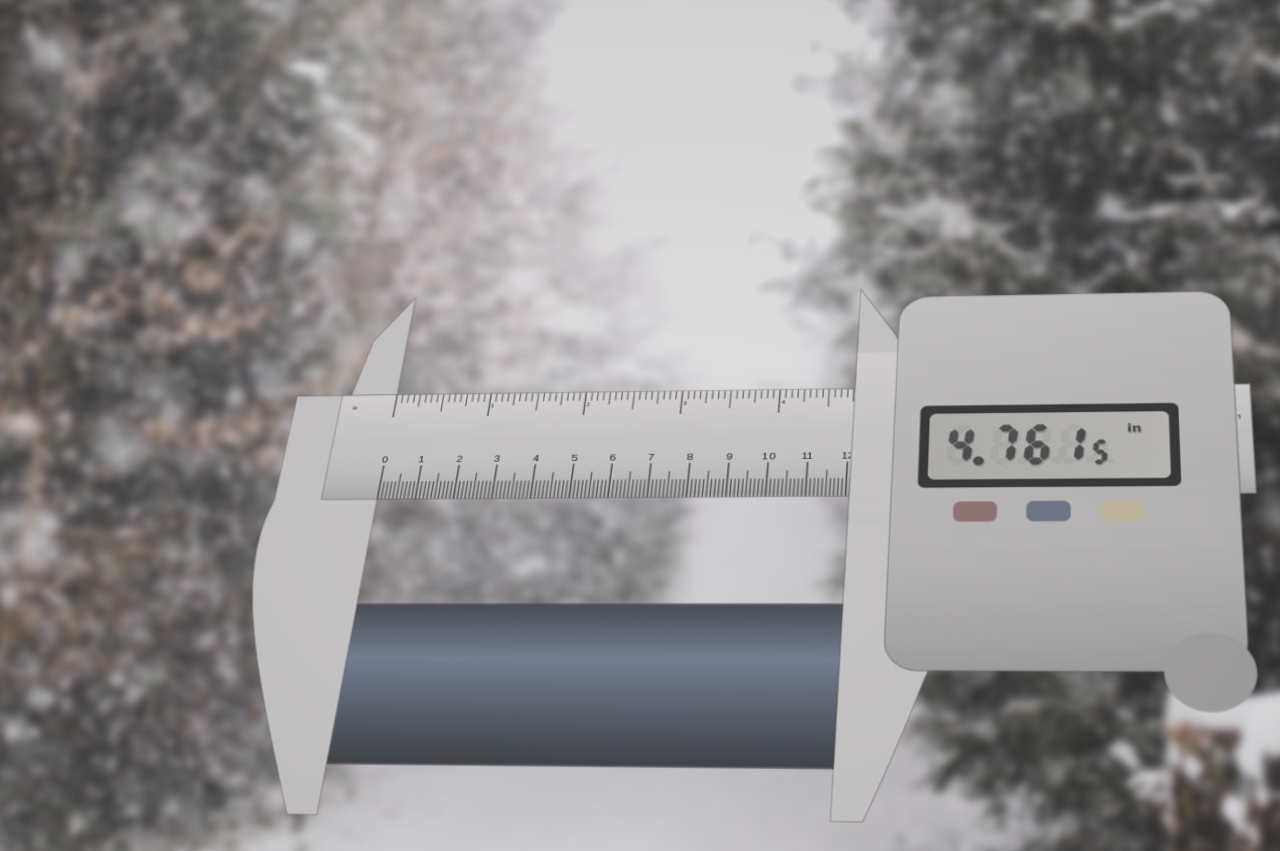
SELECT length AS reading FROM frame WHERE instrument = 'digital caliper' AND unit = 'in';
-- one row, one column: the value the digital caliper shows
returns 4.7615 in
